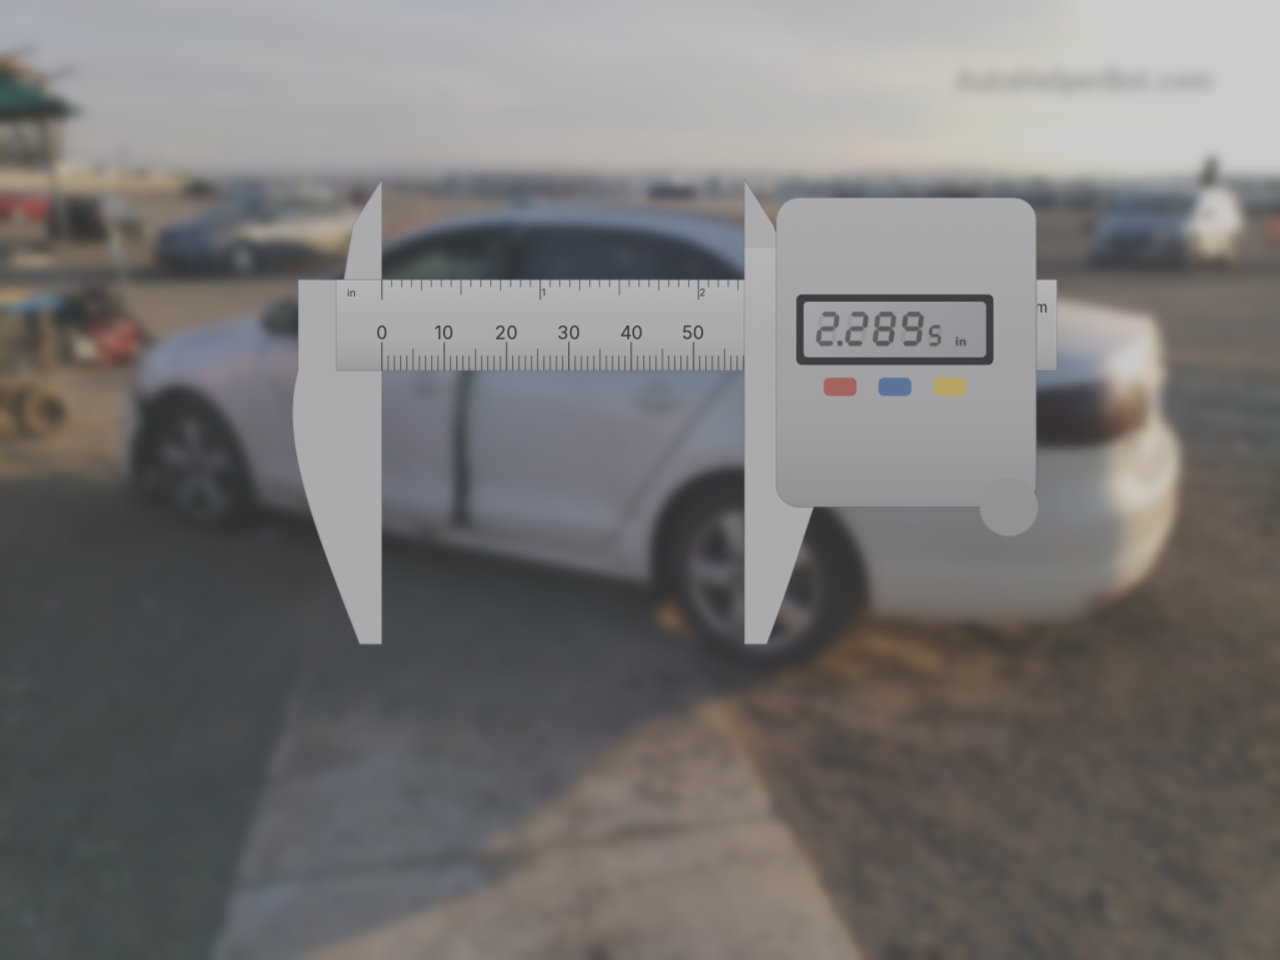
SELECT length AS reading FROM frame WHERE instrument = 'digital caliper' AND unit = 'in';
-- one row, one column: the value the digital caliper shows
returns 2.2895 in
